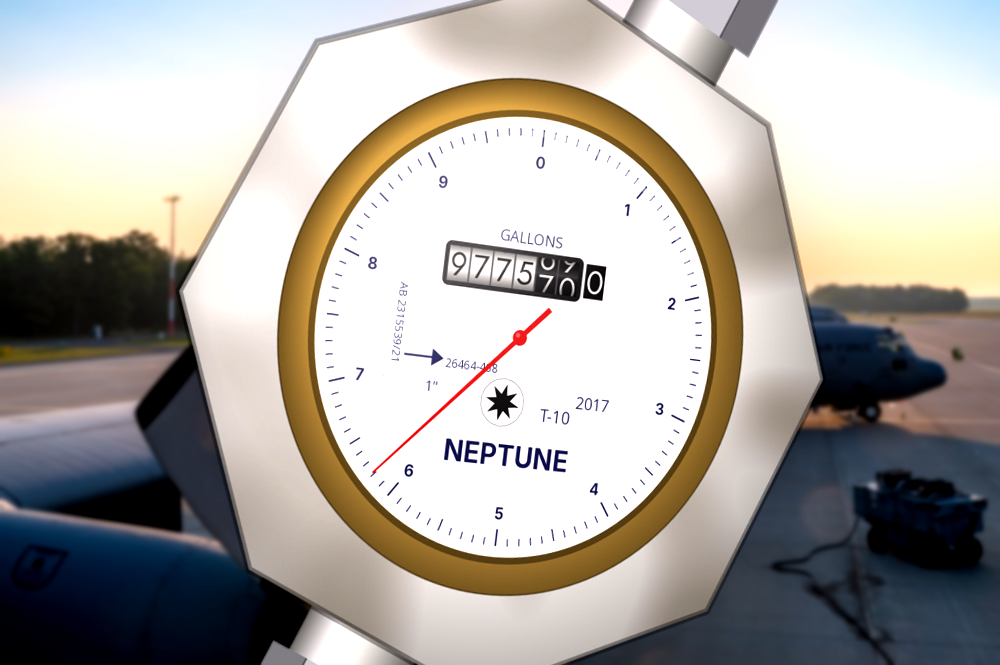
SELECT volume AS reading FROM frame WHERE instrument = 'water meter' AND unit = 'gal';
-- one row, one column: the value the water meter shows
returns 9775696.2 gal
